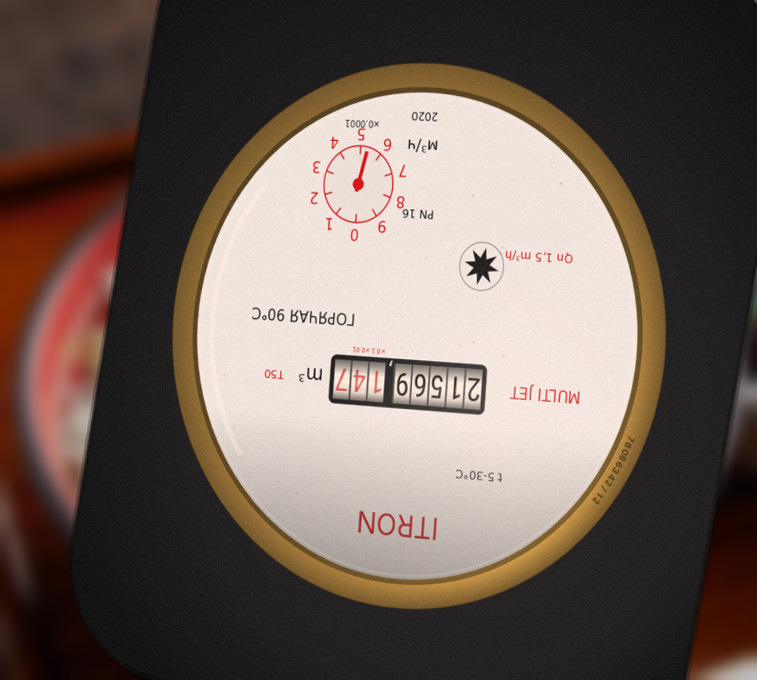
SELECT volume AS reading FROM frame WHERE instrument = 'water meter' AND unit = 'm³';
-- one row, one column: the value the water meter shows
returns 21569.1475 m³
